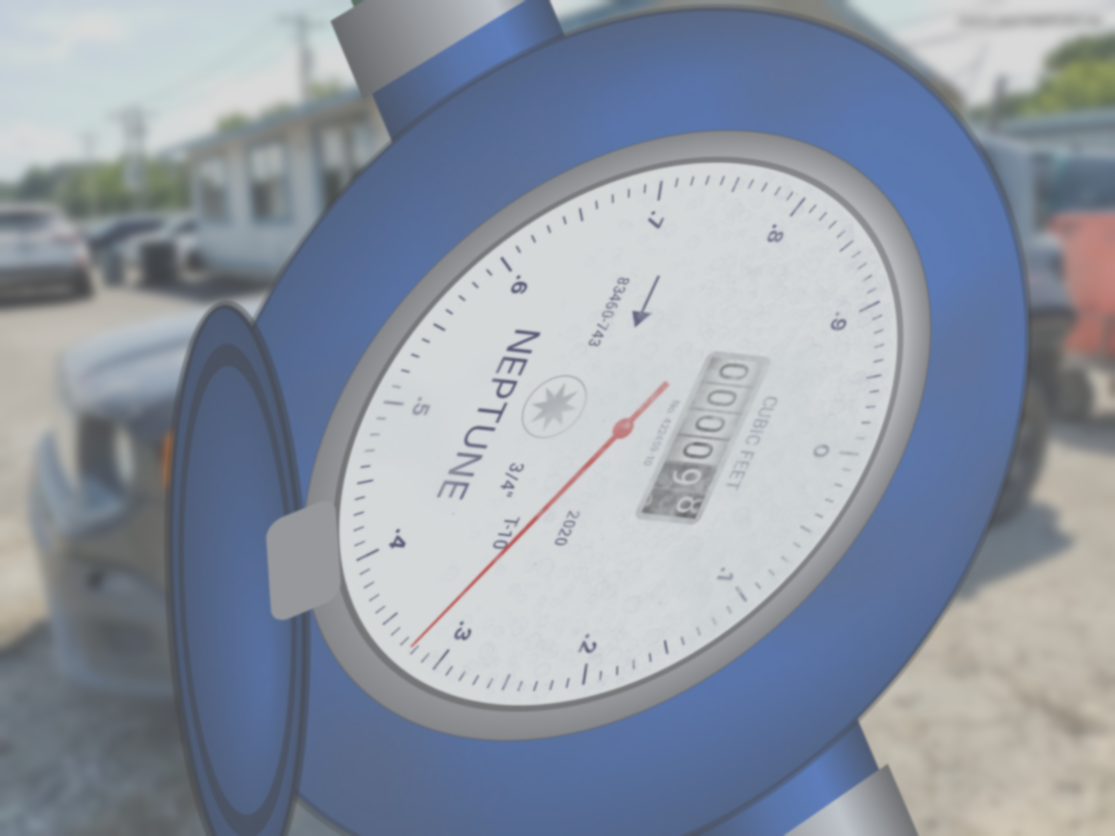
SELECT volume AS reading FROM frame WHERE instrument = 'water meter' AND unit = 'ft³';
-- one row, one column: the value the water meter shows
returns 98.32 ft³
